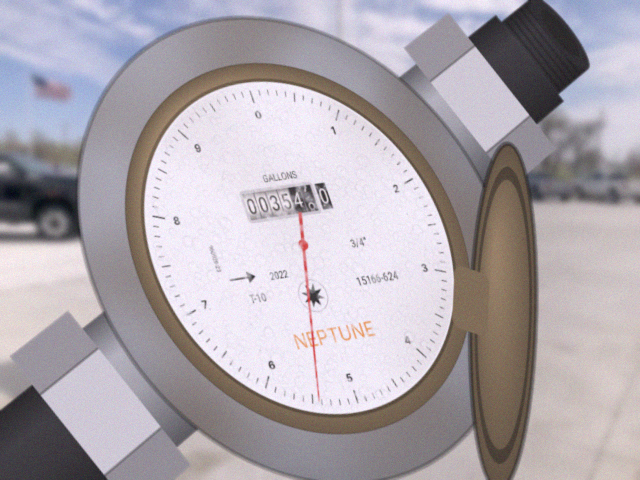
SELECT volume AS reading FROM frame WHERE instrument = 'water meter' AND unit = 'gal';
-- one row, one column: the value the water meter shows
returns 35475.4 gal
